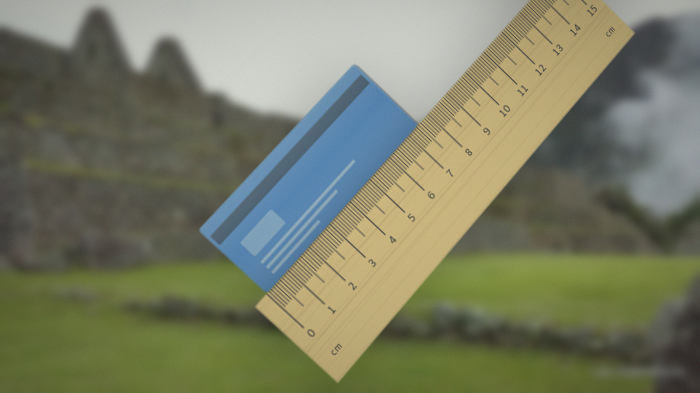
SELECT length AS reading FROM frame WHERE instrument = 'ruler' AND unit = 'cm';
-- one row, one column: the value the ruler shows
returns 7.5 cm
